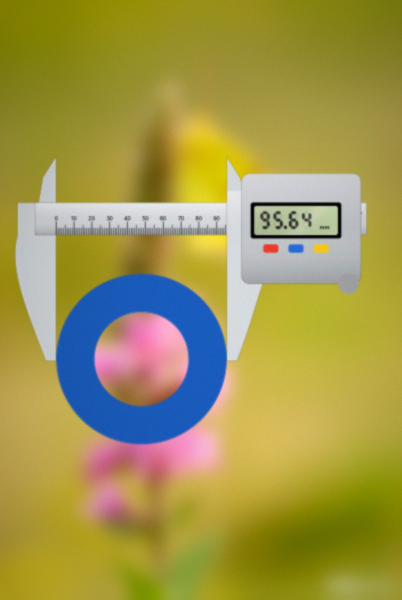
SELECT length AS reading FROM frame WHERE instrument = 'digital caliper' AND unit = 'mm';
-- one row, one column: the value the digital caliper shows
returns 95.64 mm
